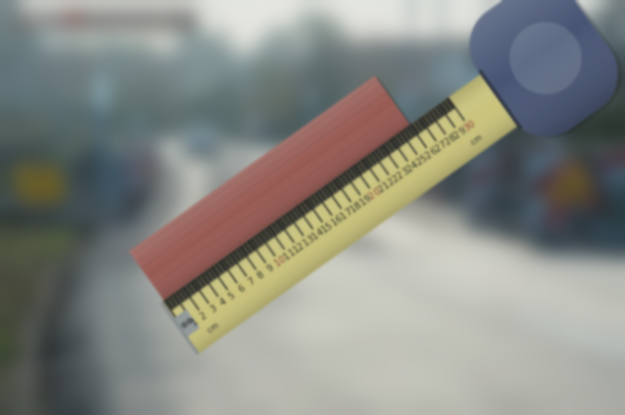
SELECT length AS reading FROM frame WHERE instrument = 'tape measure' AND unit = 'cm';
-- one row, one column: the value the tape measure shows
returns 26 cm
